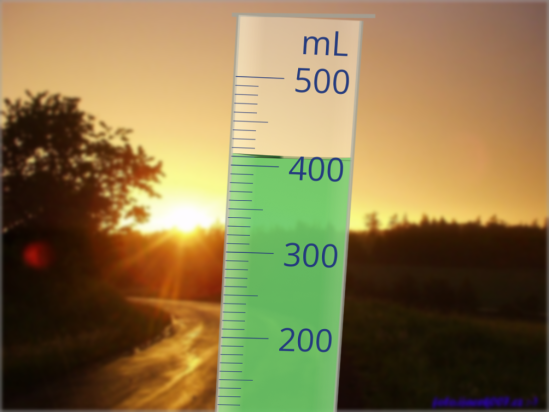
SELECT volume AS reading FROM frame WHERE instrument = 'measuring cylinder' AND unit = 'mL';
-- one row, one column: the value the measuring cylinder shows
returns 410 mL
